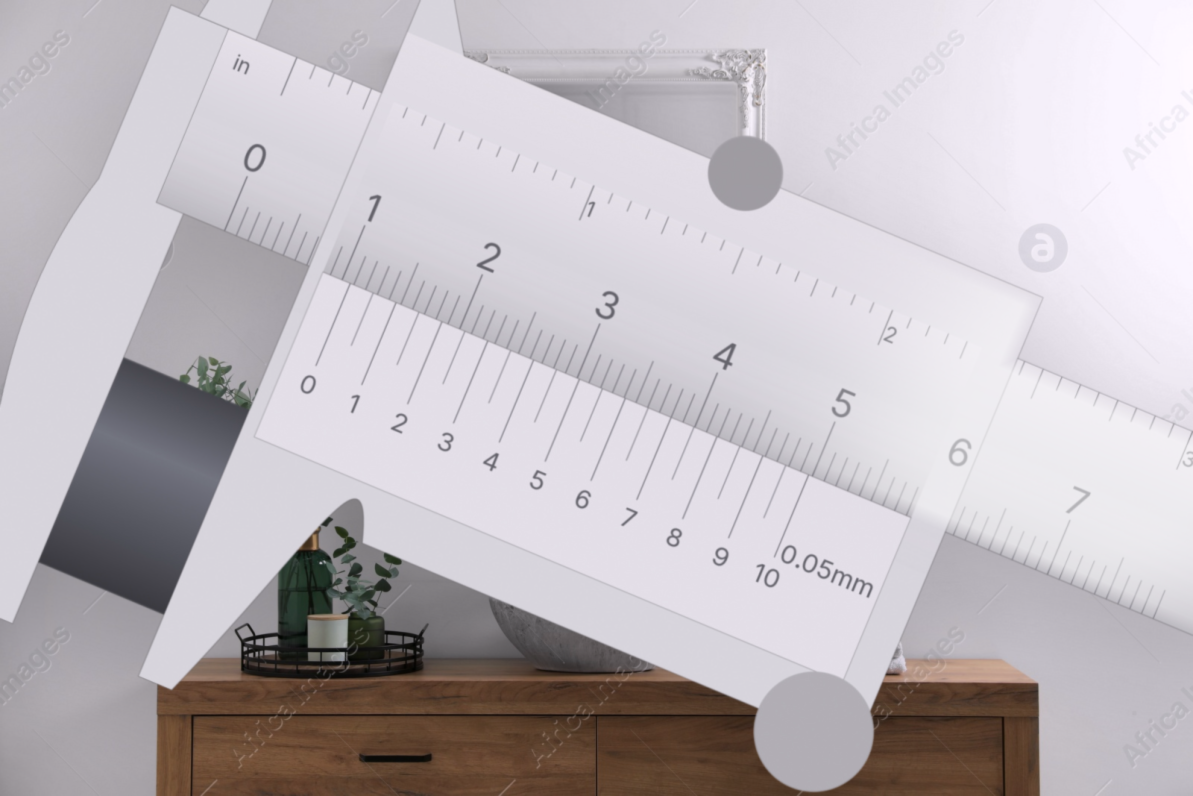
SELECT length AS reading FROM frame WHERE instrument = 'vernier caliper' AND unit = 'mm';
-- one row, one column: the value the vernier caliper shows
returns 10.7 mm
